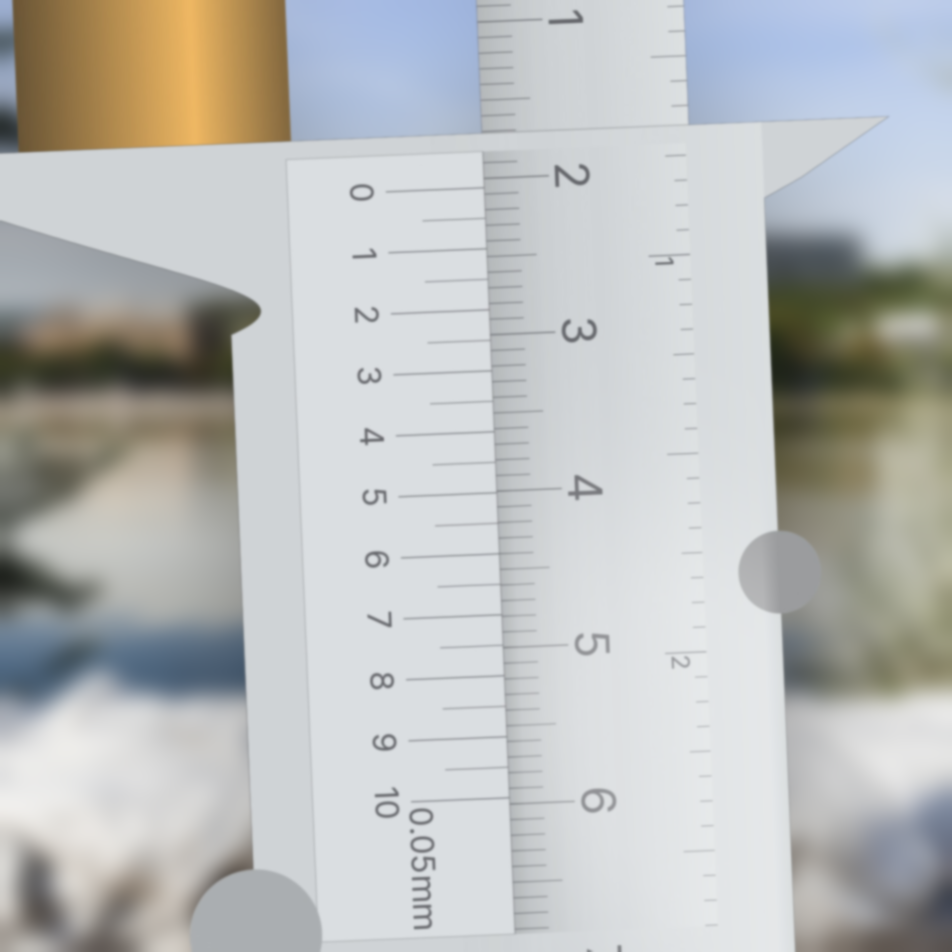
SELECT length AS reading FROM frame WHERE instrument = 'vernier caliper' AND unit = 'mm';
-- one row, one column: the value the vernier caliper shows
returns 20.6 mm
